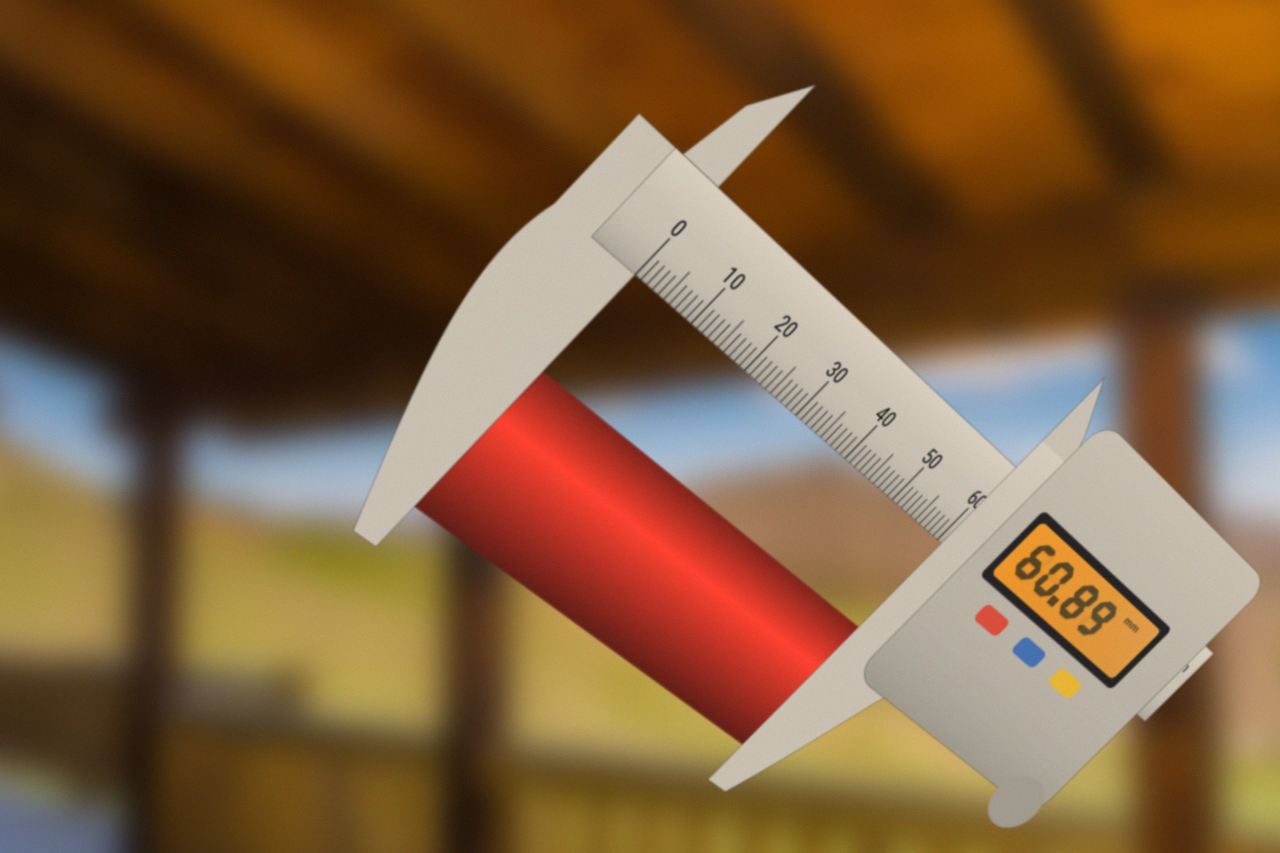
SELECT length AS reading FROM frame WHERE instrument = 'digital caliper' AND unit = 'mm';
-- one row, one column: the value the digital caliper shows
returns 60.89 mm
